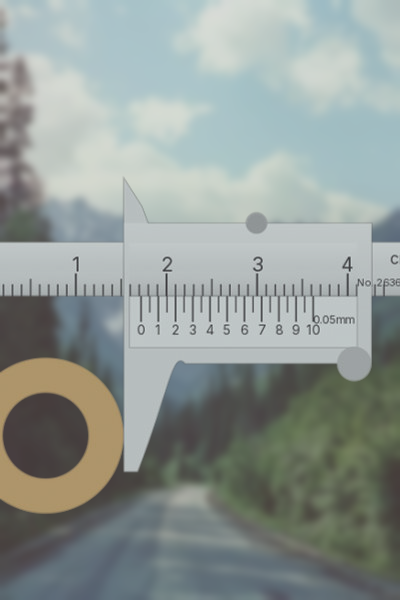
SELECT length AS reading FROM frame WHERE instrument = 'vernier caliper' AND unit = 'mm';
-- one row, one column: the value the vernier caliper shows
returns 17.2 mm
